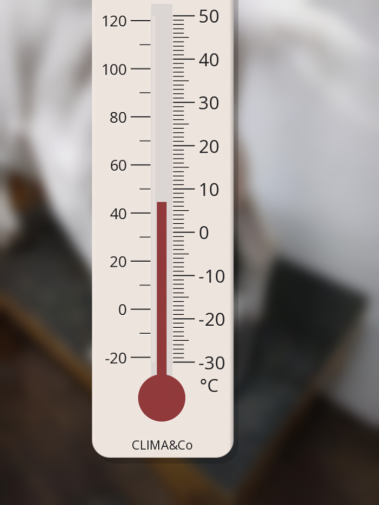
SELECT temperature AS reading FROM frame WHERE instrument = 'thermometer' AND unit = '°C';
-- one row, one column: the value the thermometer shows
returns 7 °C
